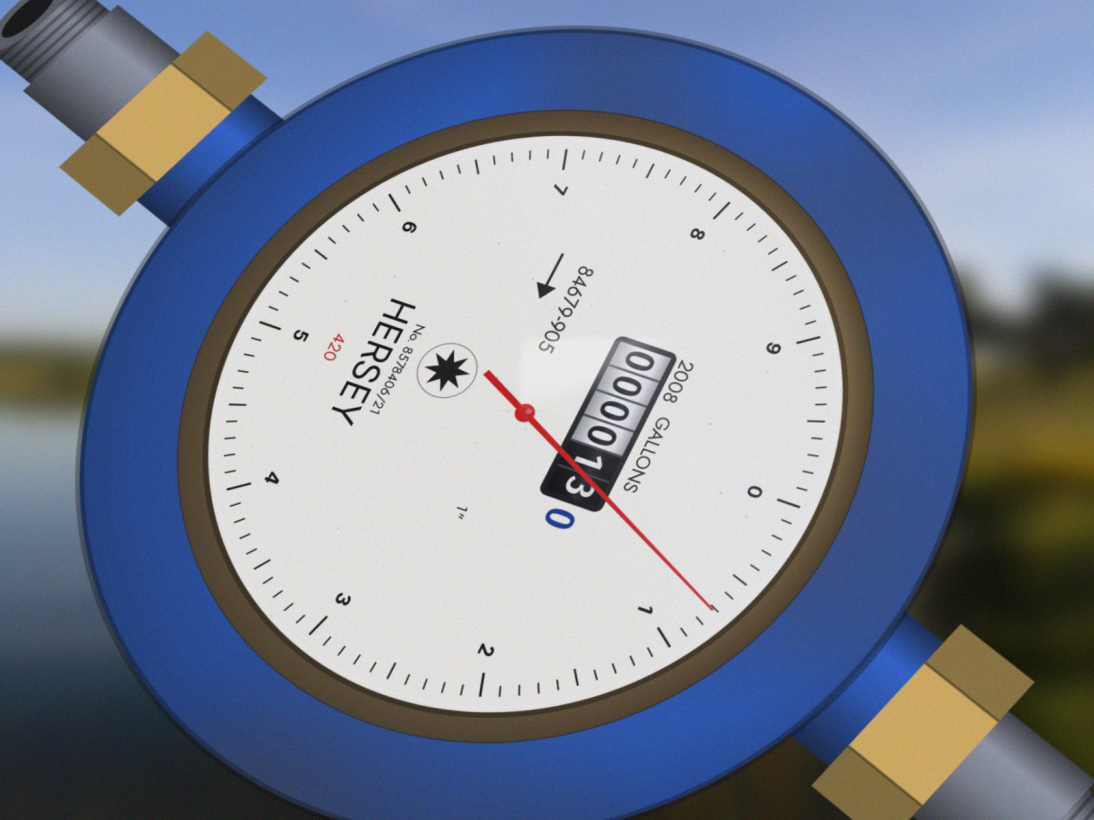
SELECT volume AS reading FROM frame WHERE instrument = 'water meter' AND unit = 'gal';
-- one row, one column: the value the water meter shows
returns 130.7 gal
